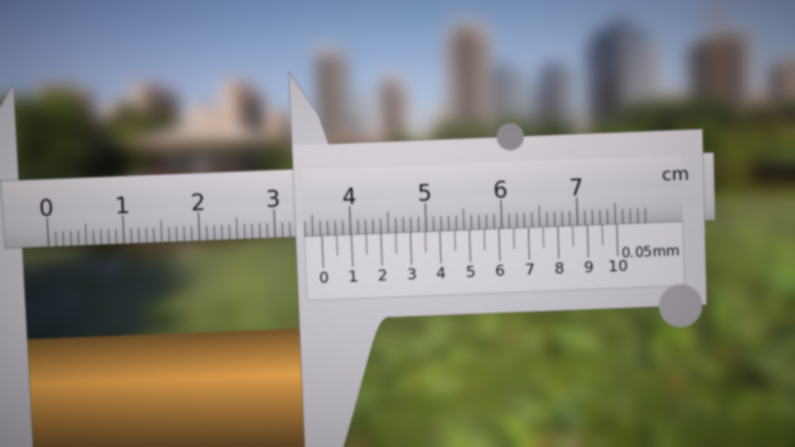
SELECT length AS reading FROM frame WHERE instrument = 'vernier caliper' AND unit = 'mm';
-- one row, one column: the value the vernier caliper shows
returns 36.2 mm
